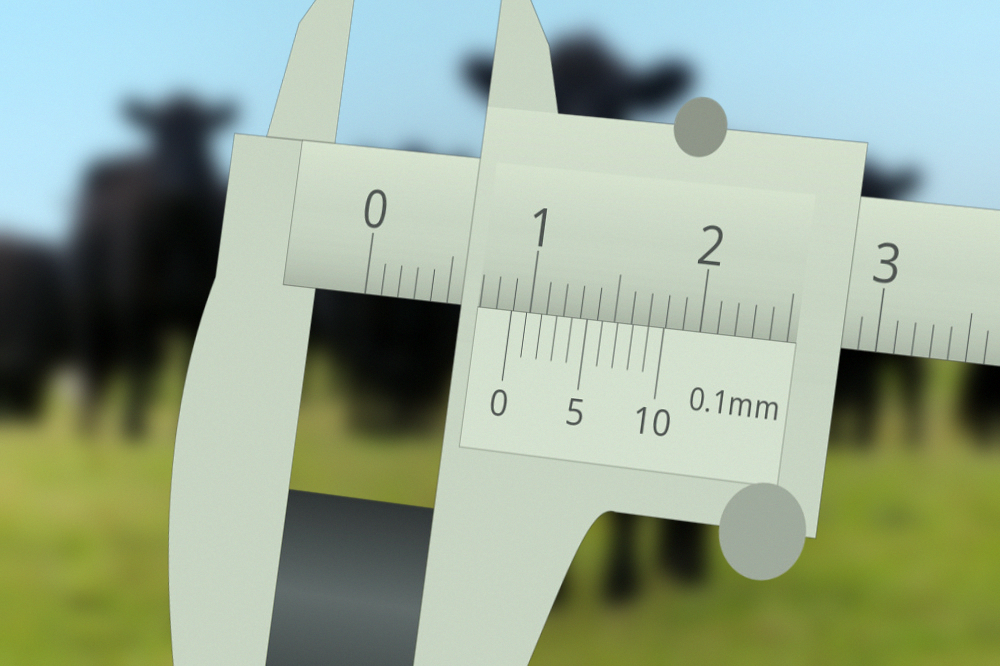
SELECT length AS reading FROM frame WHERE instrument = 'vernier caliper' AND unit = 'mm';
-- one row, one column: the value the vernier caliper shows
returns 8.9 mm
